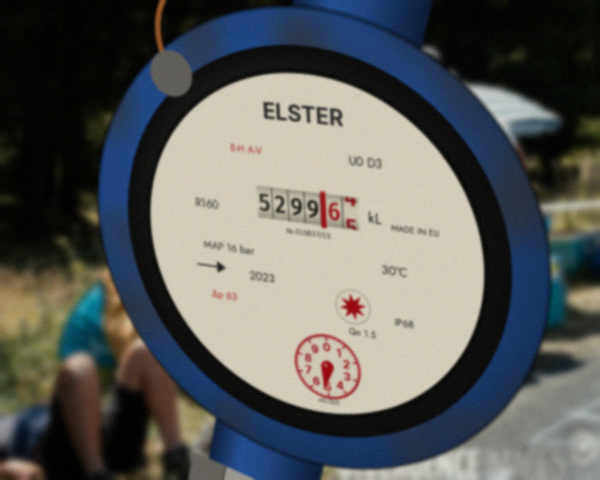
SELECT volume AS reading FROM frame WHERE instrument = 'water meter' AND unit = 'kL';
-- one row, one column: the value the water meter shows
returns 5299.645 kL
